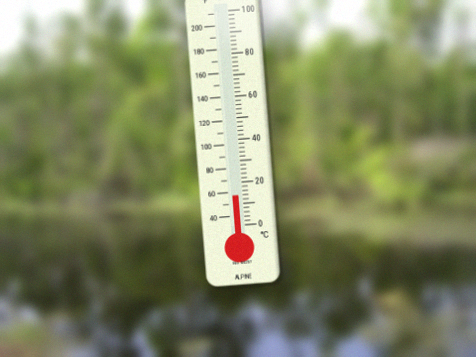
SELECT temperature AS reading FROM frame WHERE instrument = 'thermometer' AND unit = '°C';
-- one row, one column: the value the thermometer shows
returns 14 °C
